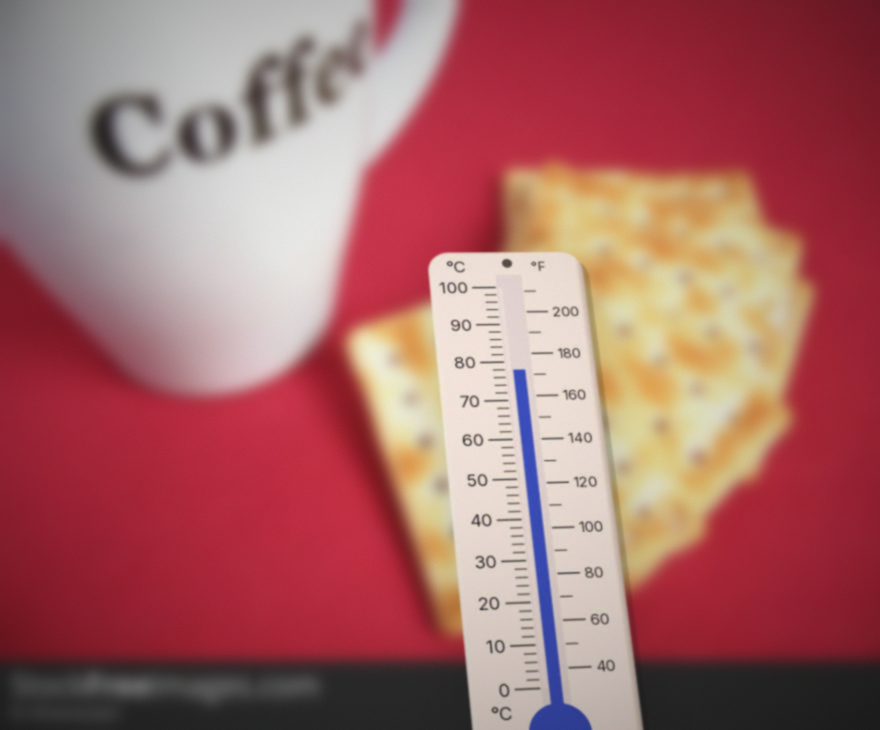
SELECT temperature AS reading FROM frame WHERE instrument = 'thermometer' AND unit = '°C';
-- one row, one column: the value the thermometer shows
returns 78 °C
